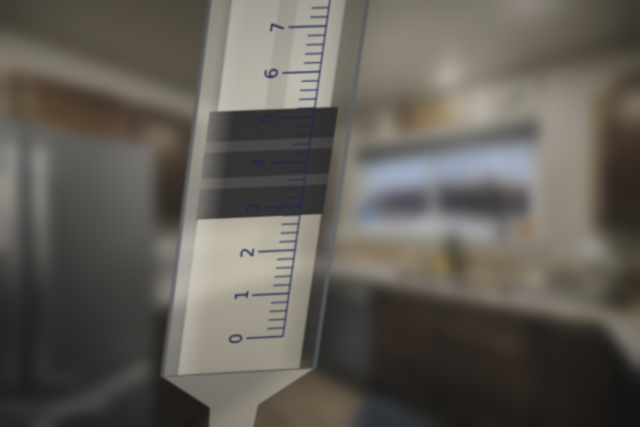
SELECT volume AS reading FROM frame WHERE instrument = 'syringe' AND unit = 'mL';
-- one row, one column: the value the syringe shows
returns 2.8 mL
